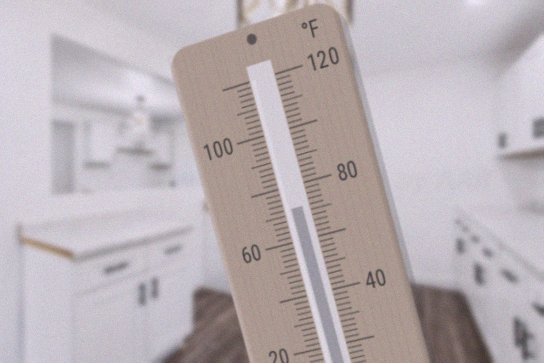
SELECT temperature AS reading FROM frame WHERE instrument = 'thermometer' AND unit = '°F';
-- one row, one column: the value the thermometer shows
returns 72 °F
